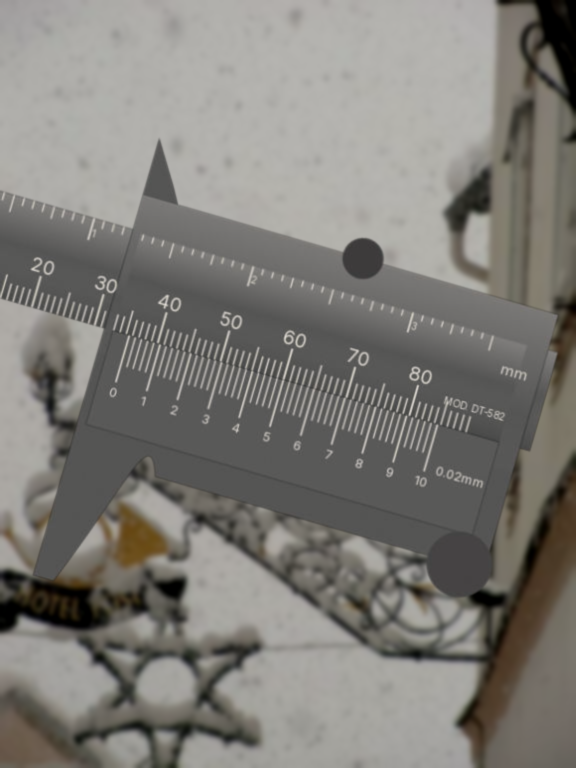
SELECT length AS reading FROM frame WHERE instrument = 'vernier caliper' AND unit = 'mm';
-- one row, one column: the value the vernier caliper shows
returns 35.5 mm
